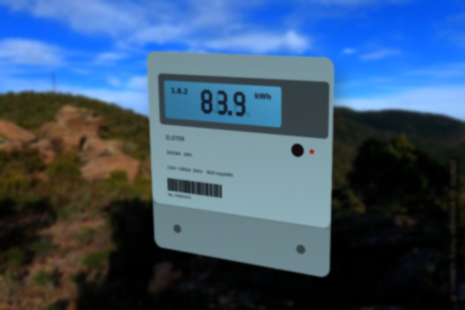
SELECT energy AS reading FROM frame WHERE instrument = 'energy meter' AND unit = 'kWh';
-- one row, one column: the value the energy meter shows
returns 83.9 kWh
